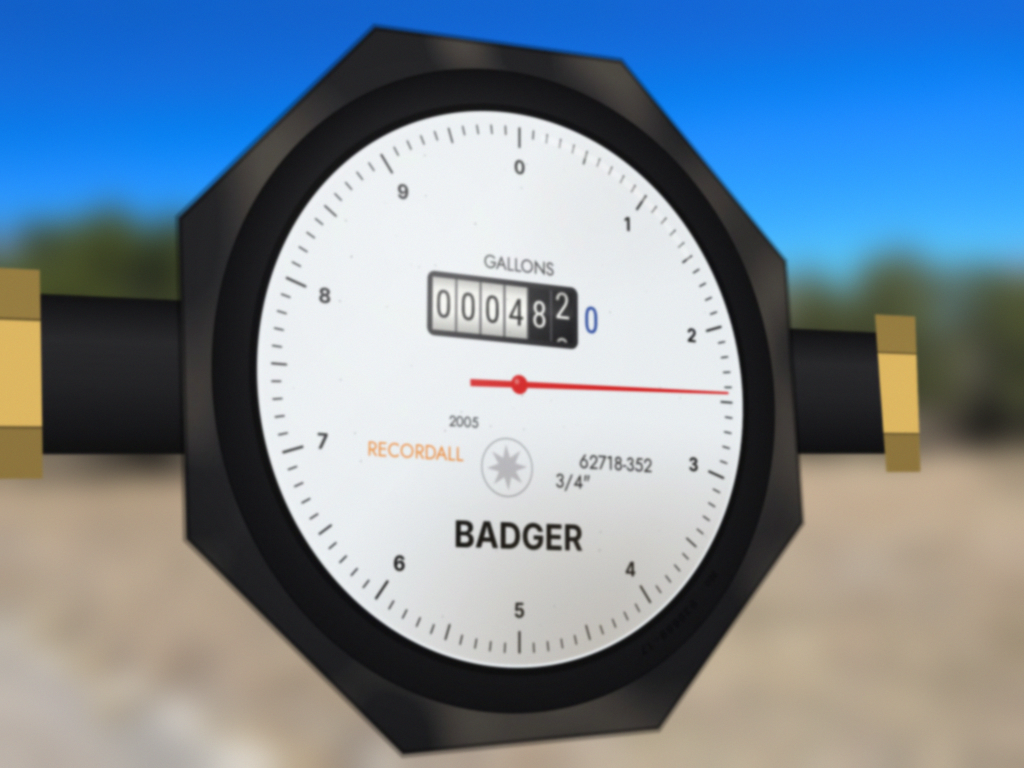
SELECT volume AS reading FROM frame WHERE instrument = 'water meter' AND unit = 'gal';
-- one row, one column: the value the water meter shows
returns 4822.4 gal
